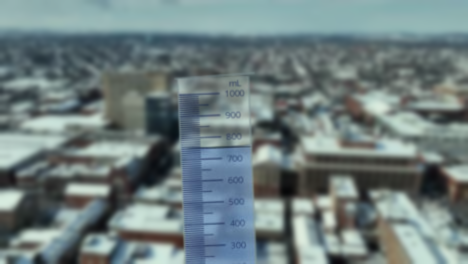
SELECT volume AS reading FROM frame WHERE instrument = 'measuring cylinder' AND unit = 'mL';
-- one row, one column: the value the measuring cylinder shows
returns 750 mL
